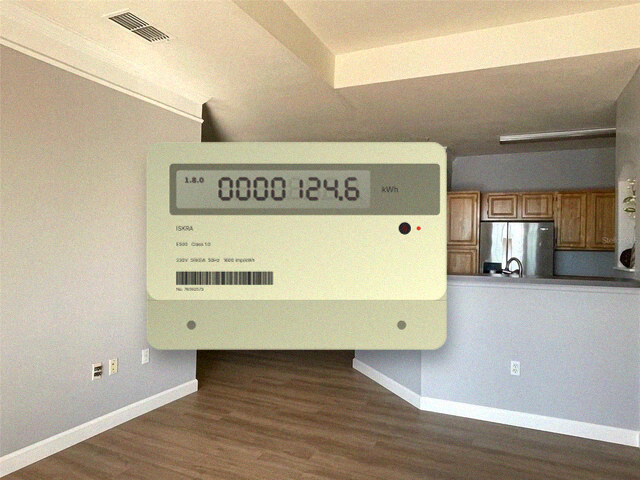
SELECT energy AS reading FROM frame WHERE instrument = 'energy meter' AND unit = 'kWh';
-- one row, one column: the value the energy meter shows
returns 124.6 kWh
